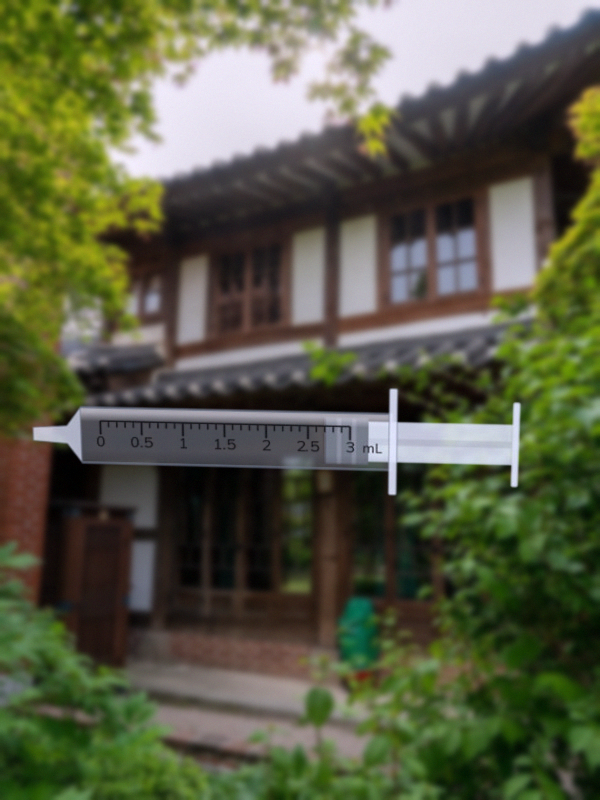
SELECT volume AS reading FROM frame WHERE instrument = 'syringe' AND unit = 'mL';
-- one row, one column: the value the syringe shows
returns 2.7 mL
